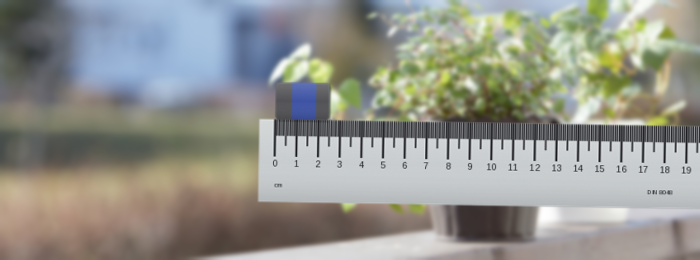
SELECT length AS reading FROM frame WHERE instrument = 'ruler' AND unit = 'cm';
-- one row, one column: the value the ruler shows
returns 2.5 cm
